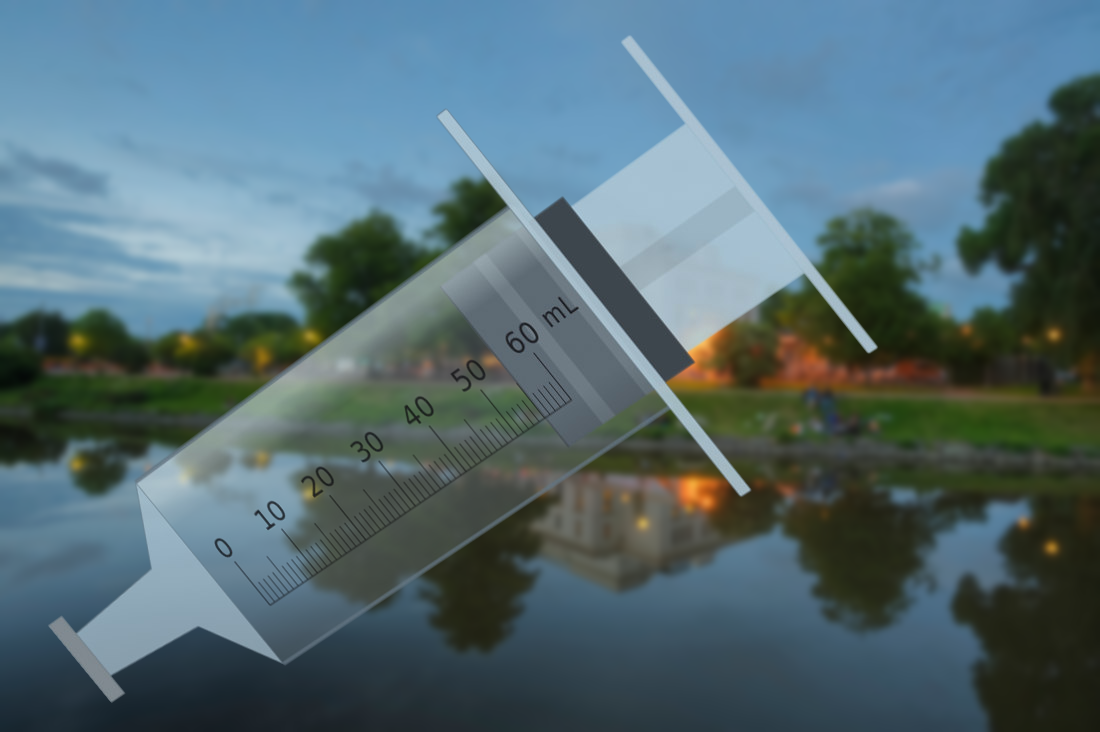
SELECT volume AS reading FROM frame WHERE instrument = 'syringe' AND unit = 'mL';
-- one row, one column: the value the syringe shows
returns 55 mL
